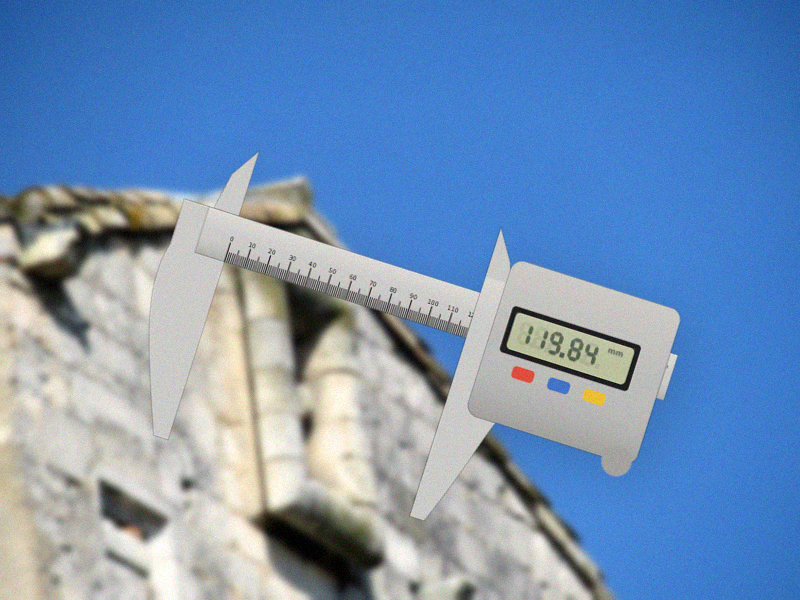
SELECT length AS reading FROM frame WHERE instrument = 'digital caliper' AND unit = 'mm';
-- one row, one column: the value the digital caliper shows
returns 119.84 mm
